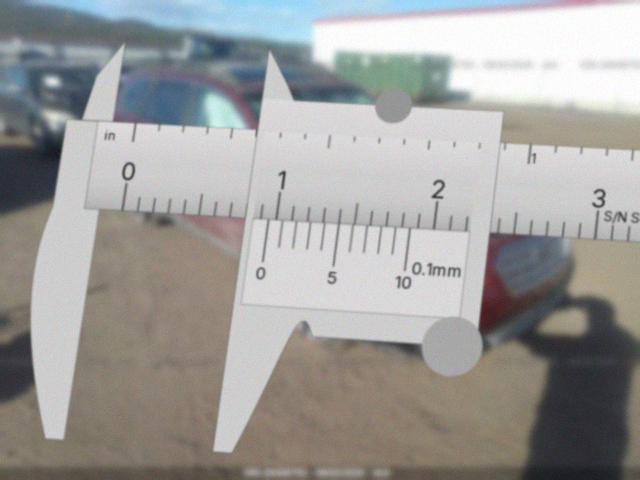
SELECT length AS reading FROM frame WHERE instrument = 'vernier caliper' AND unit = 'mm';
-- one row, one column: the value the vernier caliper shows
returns 9.5 mm
